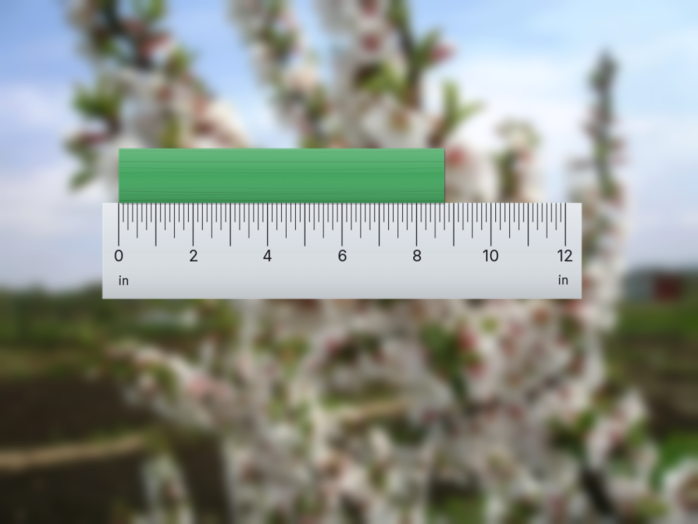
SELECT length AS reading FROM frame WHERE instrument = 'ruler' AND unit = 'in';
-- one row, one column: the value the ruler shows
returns 8.75 in
